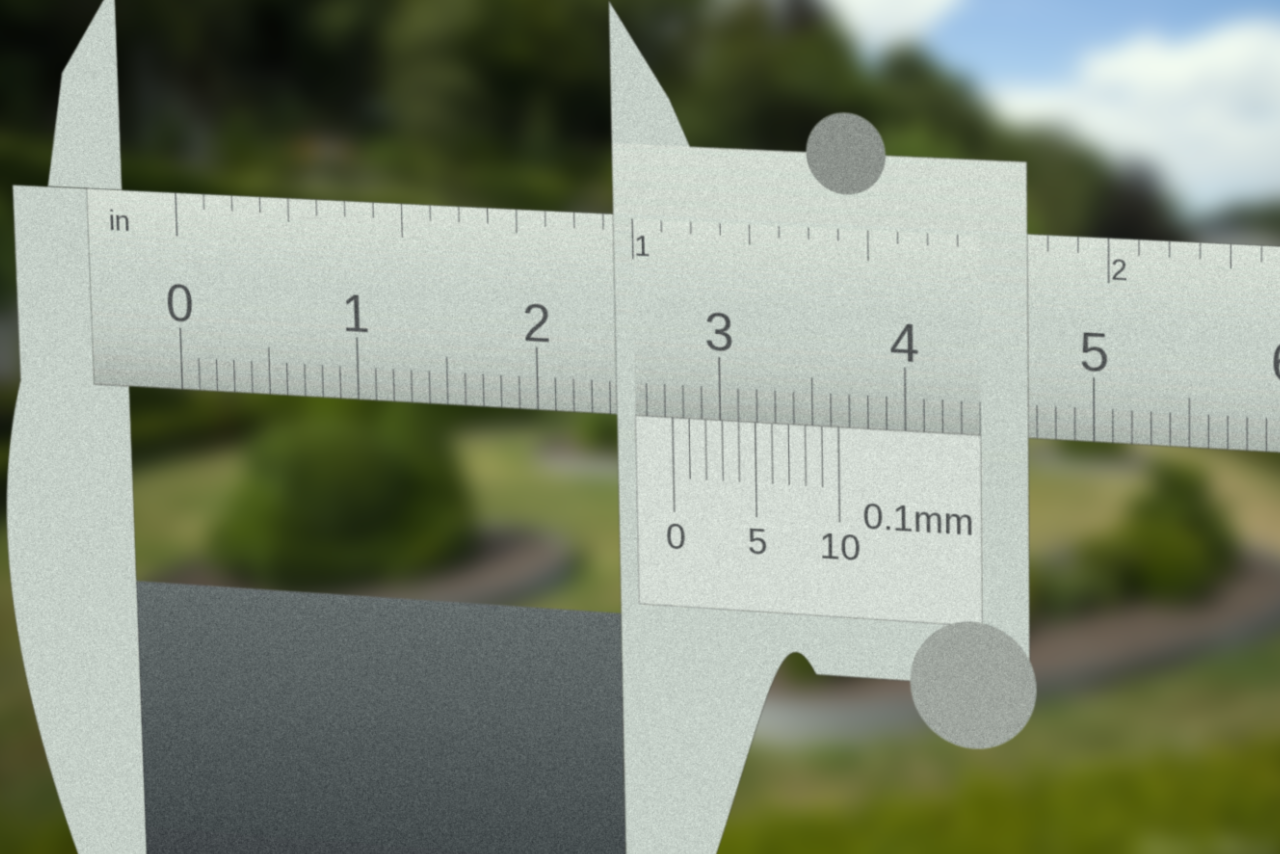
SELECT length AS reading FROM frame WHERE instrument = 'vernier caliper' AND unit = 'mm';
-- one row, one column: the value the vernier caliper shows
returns 27.4 mm
